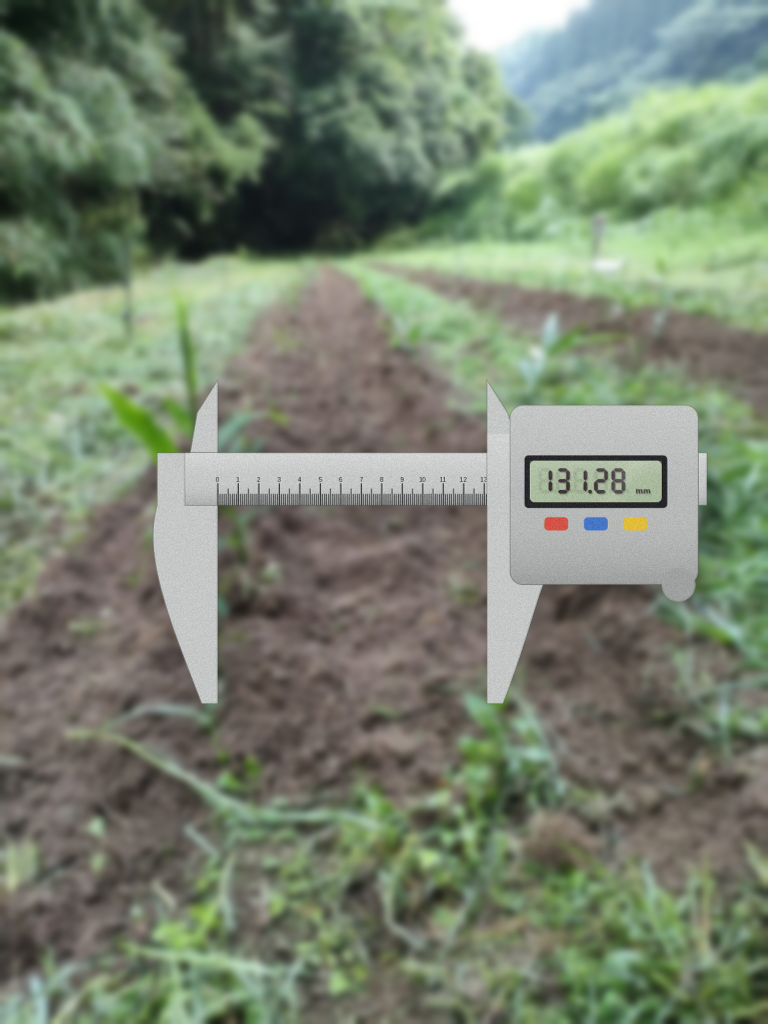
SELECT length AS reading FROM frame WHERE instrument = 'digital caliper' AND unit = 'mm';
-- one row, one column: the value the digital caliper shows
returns 131.28 mm
